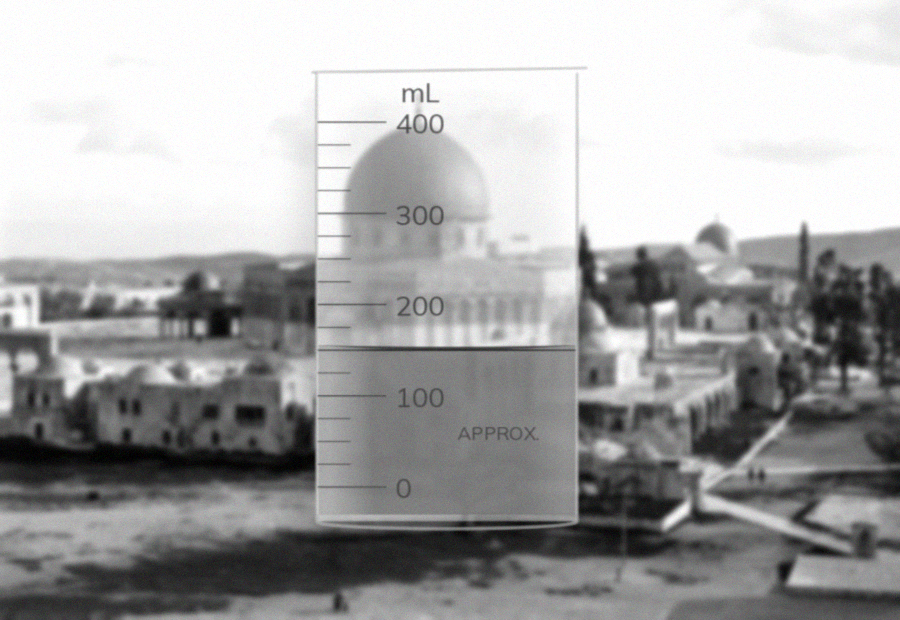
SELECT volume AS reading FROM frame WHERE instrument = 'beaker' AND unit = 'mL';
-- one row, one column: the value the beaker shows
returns 150 mL
